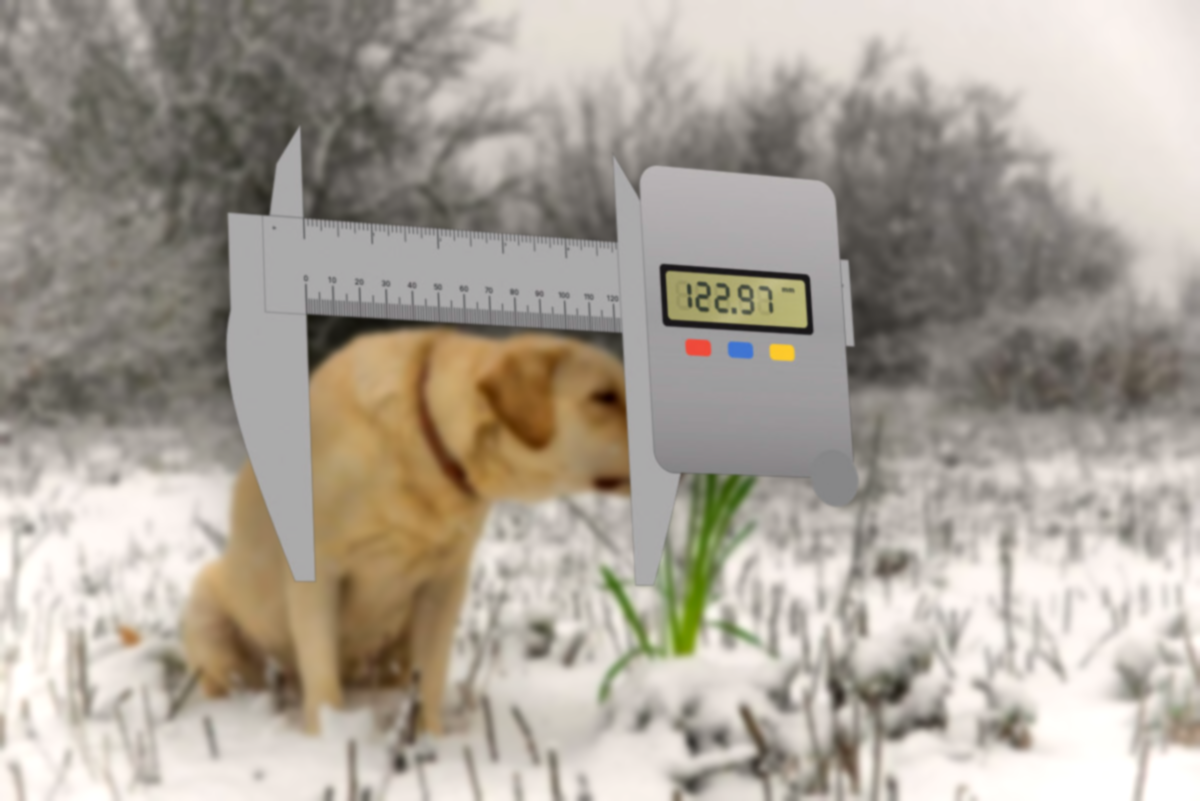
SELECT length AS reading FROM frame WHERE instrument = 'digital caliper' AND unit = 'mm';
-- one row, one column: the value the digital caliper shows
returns 122.97 mm
